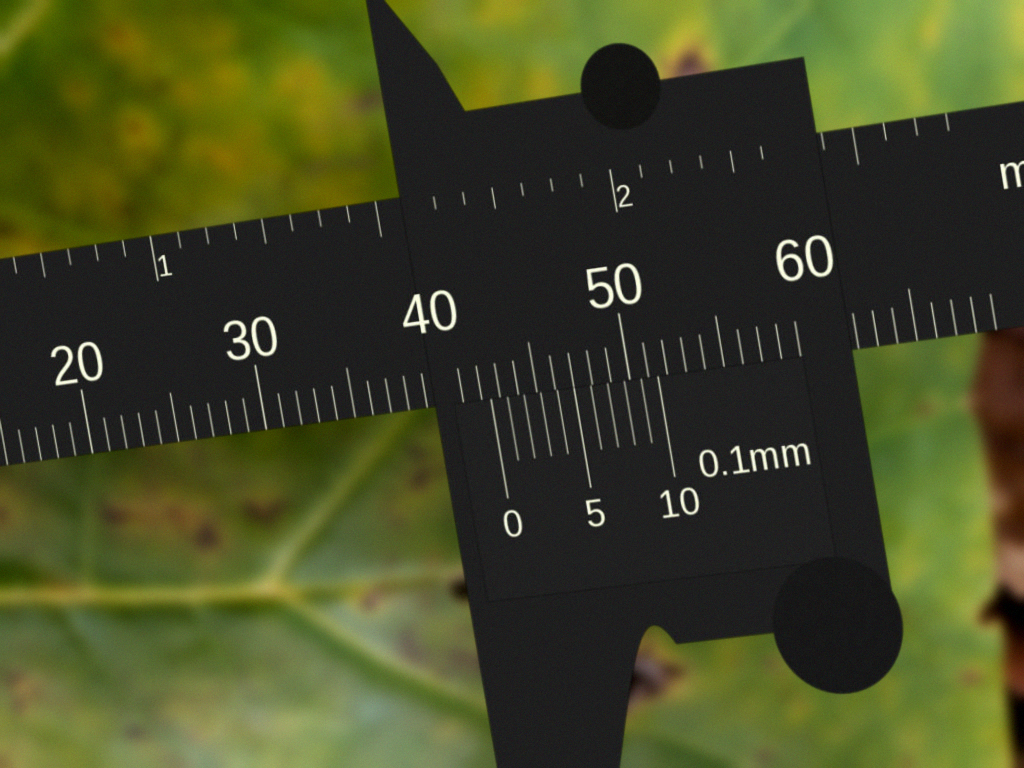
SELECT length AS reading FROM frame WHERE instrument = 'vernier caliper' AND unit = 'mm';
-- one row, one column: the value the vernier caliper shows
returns 42.5 mm
